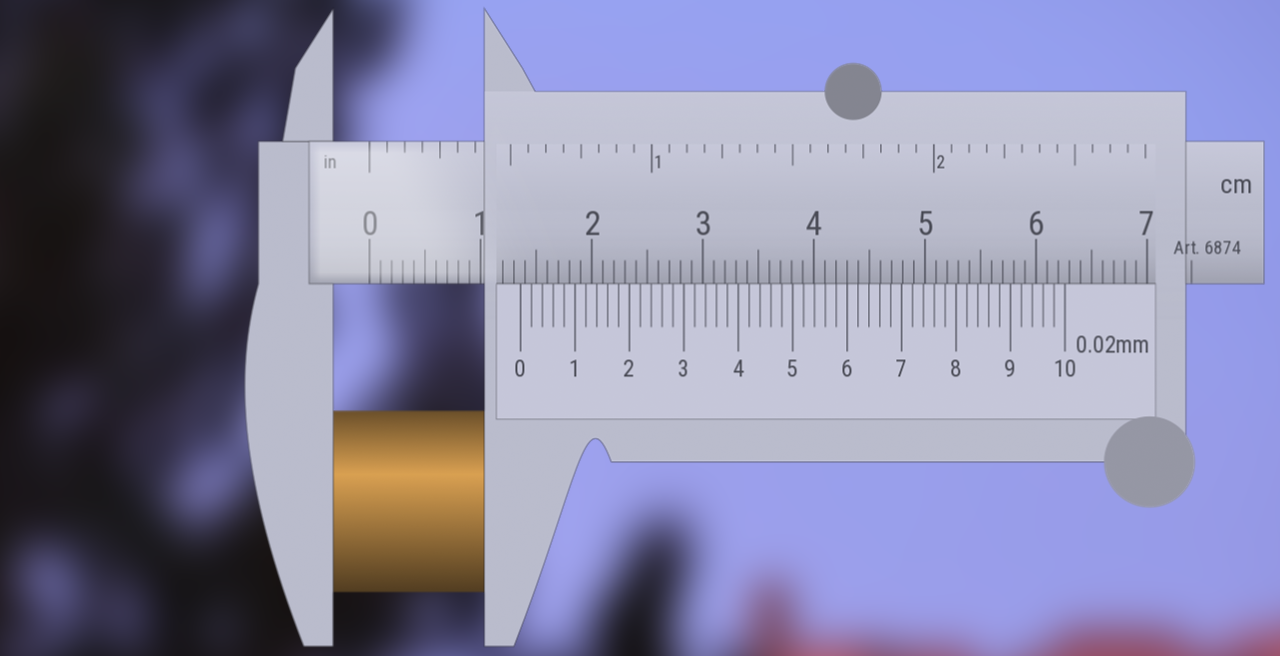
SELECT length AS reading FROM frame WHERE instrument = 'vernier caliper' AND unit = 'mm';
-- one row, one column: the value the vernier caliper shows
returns 13.6 mm
